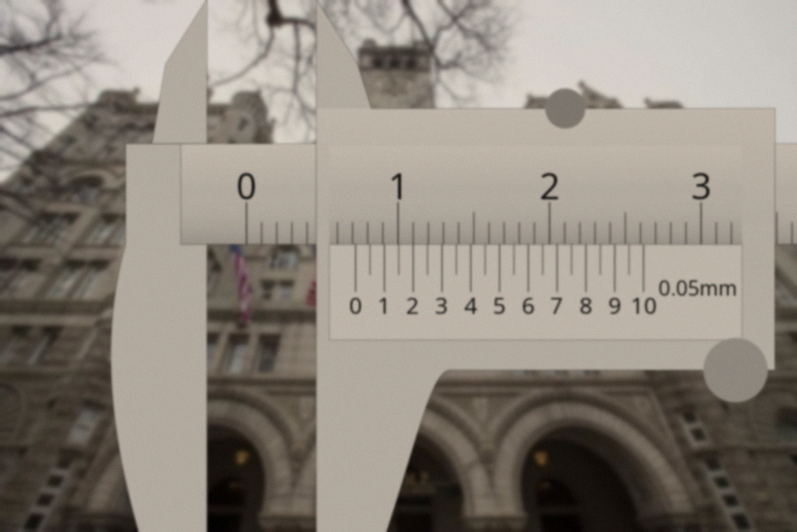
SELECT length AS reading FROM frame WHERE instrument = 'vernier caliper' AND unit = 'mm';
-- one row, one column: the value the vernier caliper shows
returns 7.2 mm
